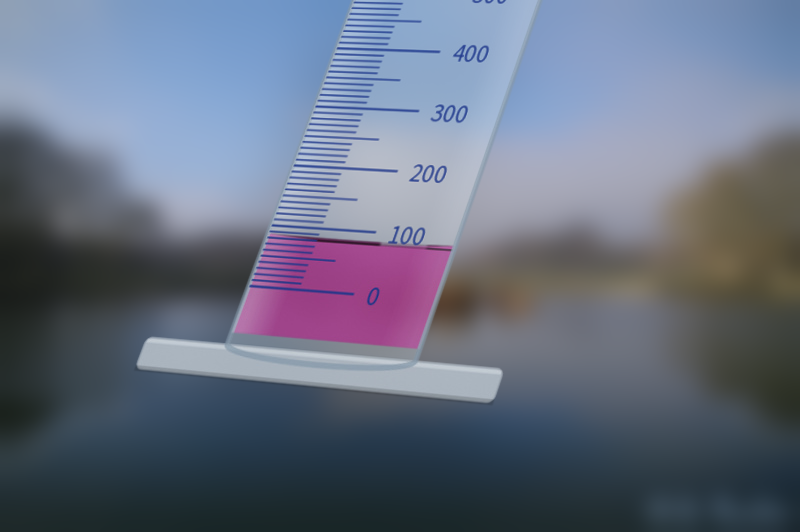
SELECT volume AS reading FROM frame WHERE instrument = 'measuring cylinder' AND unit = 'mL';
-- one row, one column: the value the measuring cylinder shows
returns 80 mL
